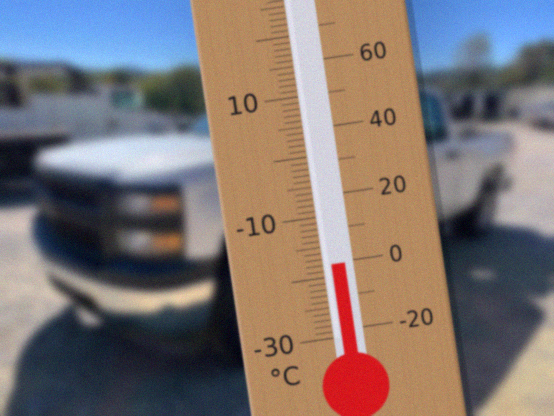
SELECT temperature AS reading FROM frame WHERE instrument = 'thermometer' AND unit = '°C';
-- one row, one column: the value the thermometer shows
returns -18 °C
